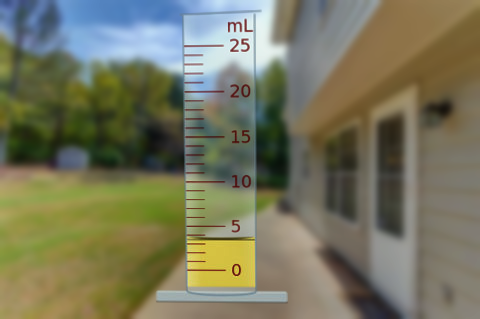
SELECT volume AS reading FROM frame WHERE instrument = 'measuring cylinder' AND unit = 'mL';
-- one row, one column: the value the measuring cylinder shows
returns 3.5 mL
